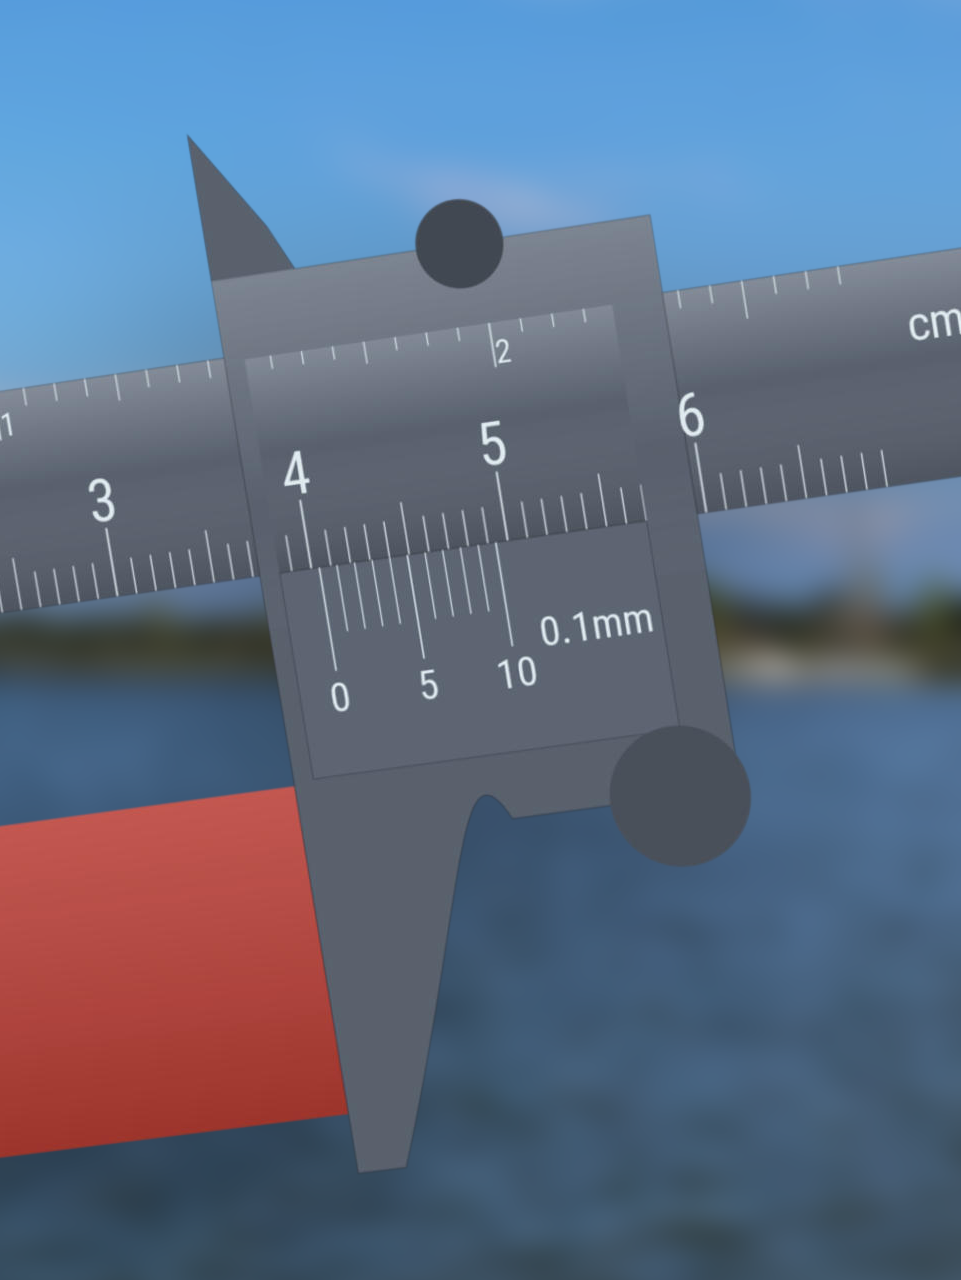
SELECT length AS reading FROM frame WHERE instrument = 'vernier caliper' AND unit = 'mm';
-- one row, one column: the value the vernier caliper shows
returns 40.4 mm
